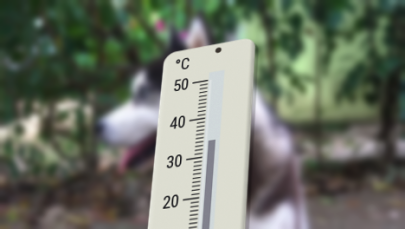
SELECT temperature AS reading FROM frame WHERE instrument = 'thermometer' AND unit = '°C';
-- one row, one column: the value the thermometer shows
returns 34 °C
